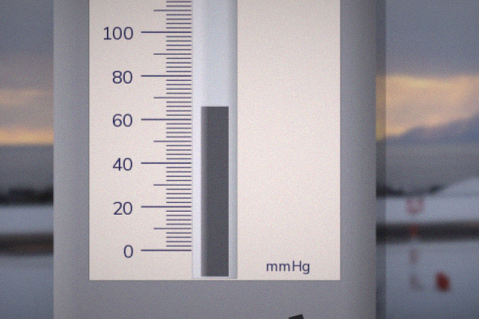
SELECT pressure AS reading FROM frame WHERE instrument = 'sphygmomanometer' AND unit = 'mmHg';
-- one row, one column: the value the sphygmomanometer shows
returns 66 mmHg
